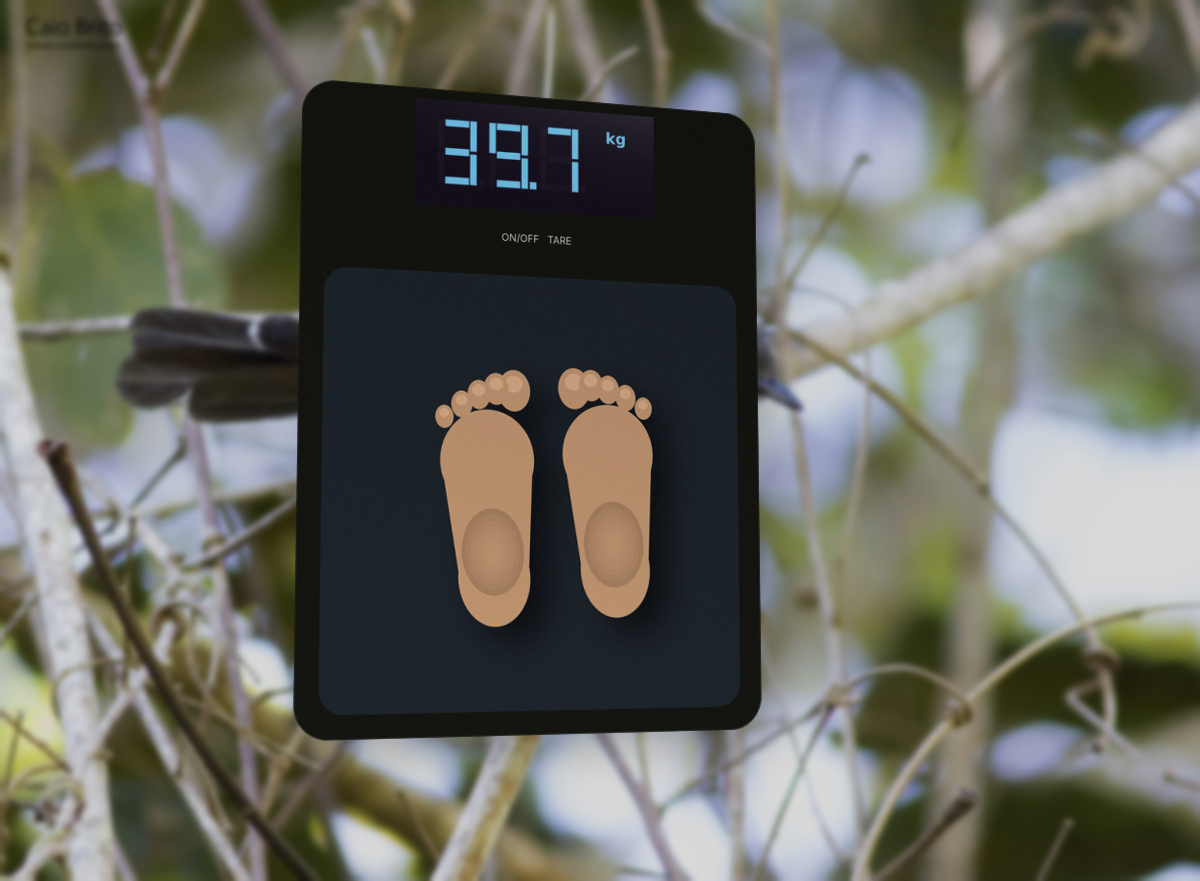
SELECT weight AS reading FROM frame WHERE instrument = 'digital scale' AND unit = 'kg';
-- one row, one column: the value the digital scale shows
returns 39.7 kg
